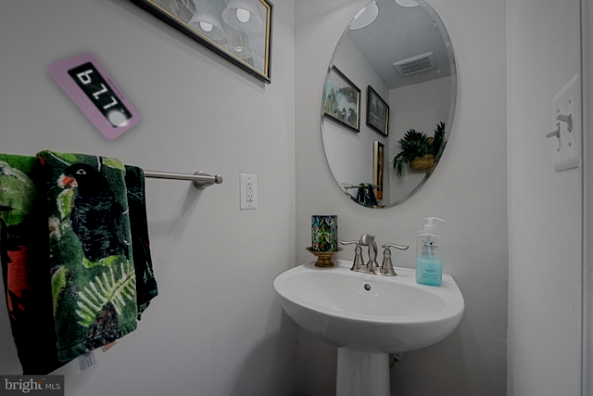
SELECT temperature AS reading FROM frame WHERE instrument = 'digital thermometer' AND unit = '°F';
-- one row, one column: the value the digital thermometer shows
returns 67.7 °F
